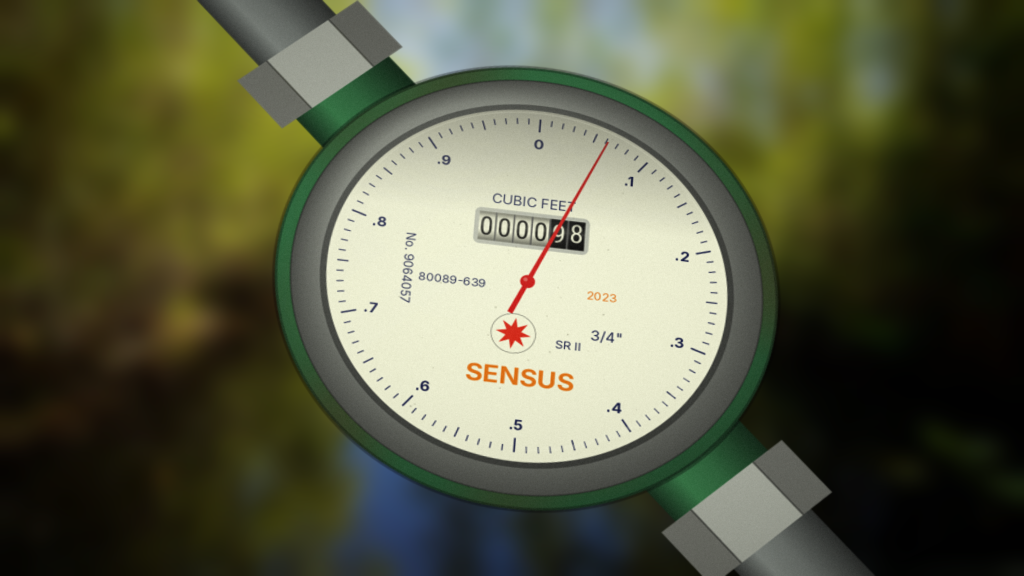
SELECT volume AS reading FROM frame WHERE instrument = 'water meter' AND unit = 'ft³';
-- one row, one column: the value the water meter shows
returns 98.06 ft³
